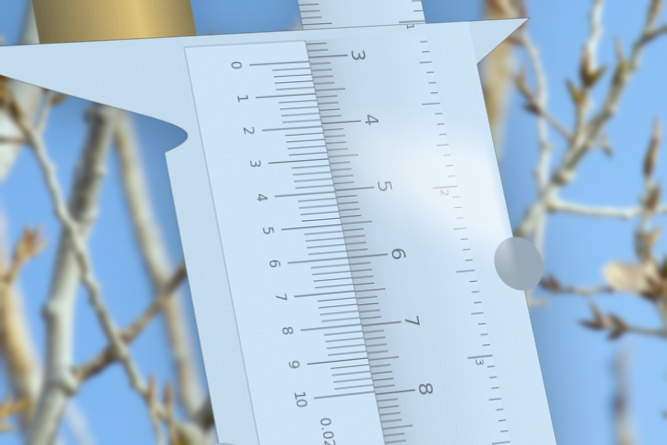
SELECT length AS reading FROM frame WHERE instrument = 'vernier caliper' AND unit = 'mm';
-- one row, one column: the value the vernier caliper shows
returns 30.6 mm
